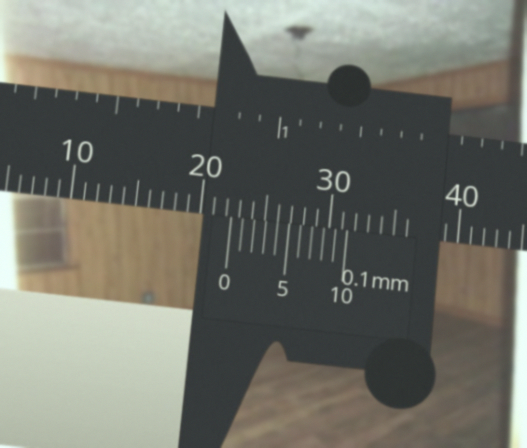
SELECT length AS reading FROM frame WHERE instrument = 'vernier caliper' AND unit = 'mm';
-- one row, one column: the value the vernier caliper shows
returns 22.4 mm
